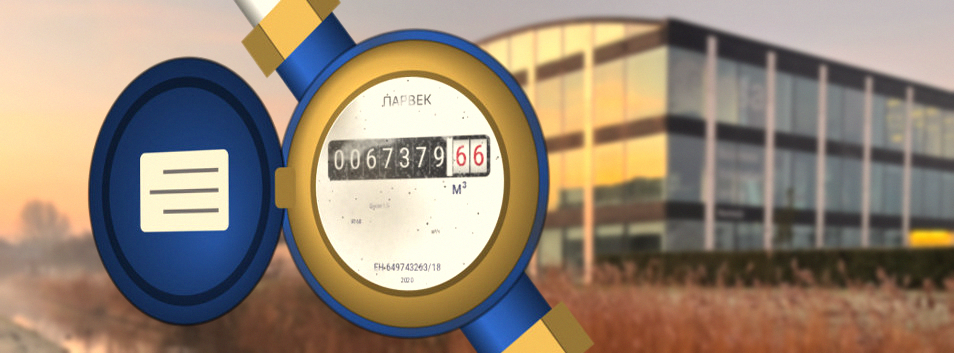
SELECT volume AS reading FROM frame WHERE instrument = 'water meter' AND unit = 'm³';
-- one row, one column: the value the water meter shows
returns 67379.66 m³
